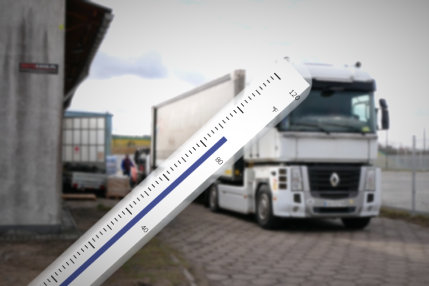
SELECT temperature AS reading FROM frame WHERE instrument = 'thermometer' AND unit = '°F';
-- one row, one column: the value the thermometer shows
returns 88 °F
